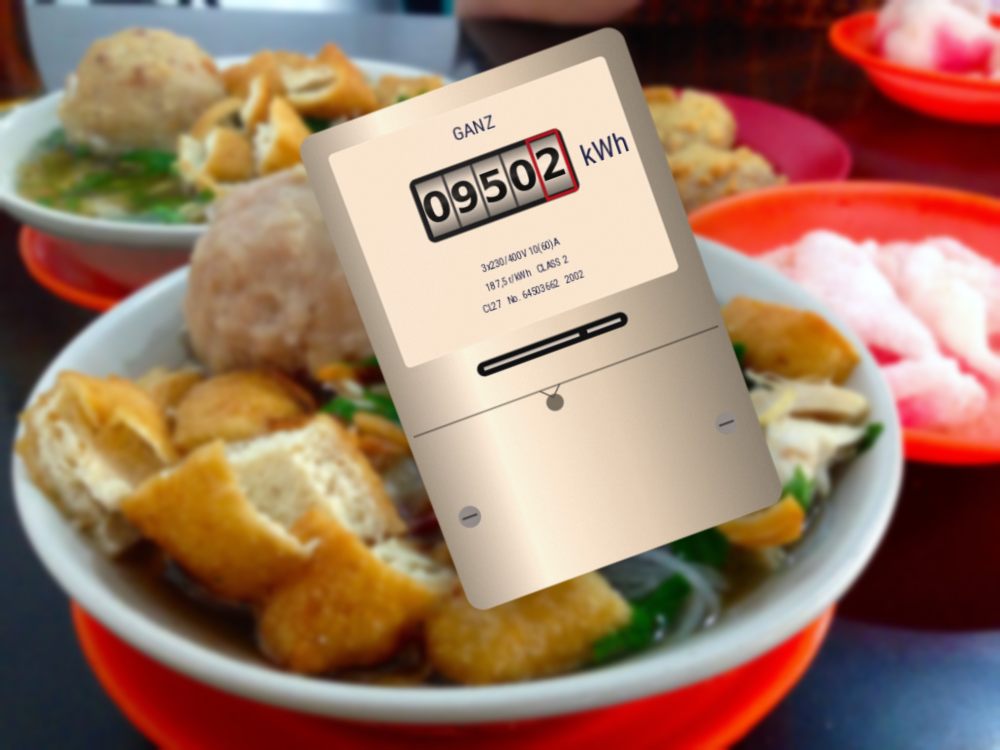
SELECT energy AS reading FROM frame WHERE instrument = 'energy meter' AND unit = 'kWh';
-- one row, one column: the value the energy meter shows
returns 950.2 kWh
